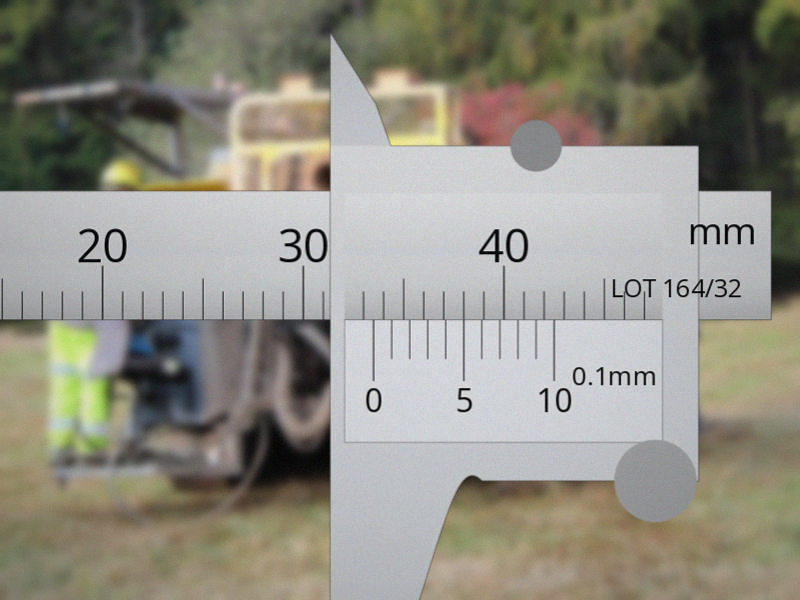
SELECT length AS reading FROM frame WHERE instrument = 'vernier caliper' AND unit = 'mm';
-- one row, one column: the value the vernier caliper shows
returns 33.5 mm
